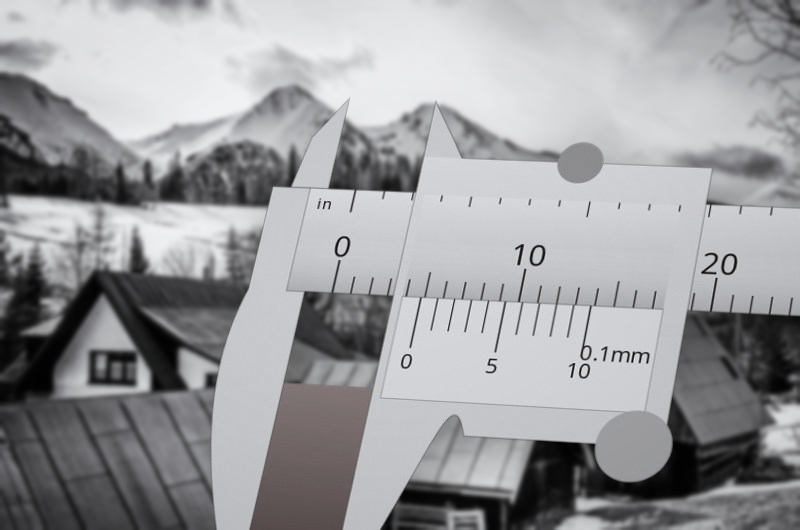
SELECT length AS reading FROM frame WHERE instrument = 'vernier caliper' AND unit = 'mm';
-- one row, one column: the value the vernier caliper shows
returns 4.8 mm
